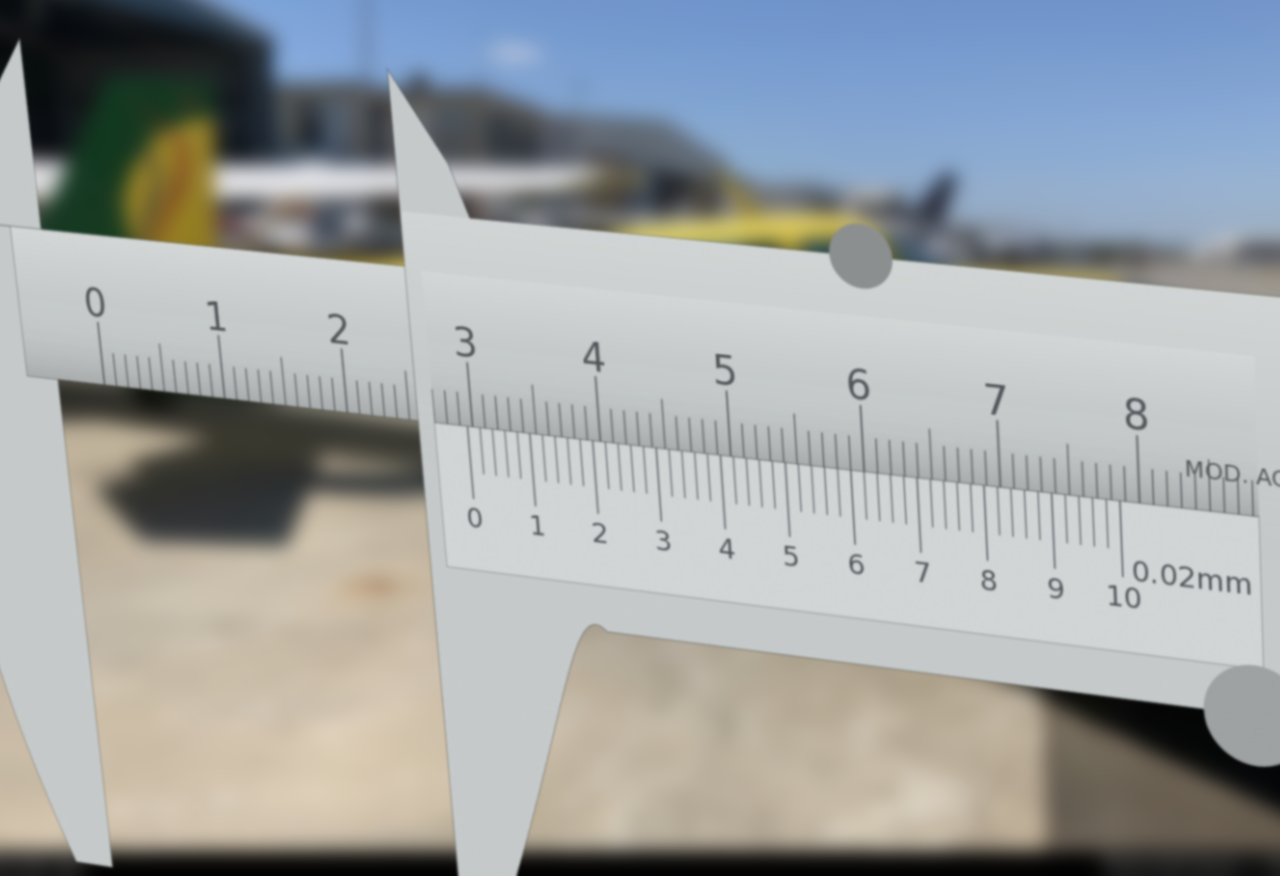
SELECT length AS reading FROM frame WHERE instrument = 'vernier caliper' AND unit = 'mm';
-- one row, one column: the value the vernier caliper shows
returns 29.6 mm
